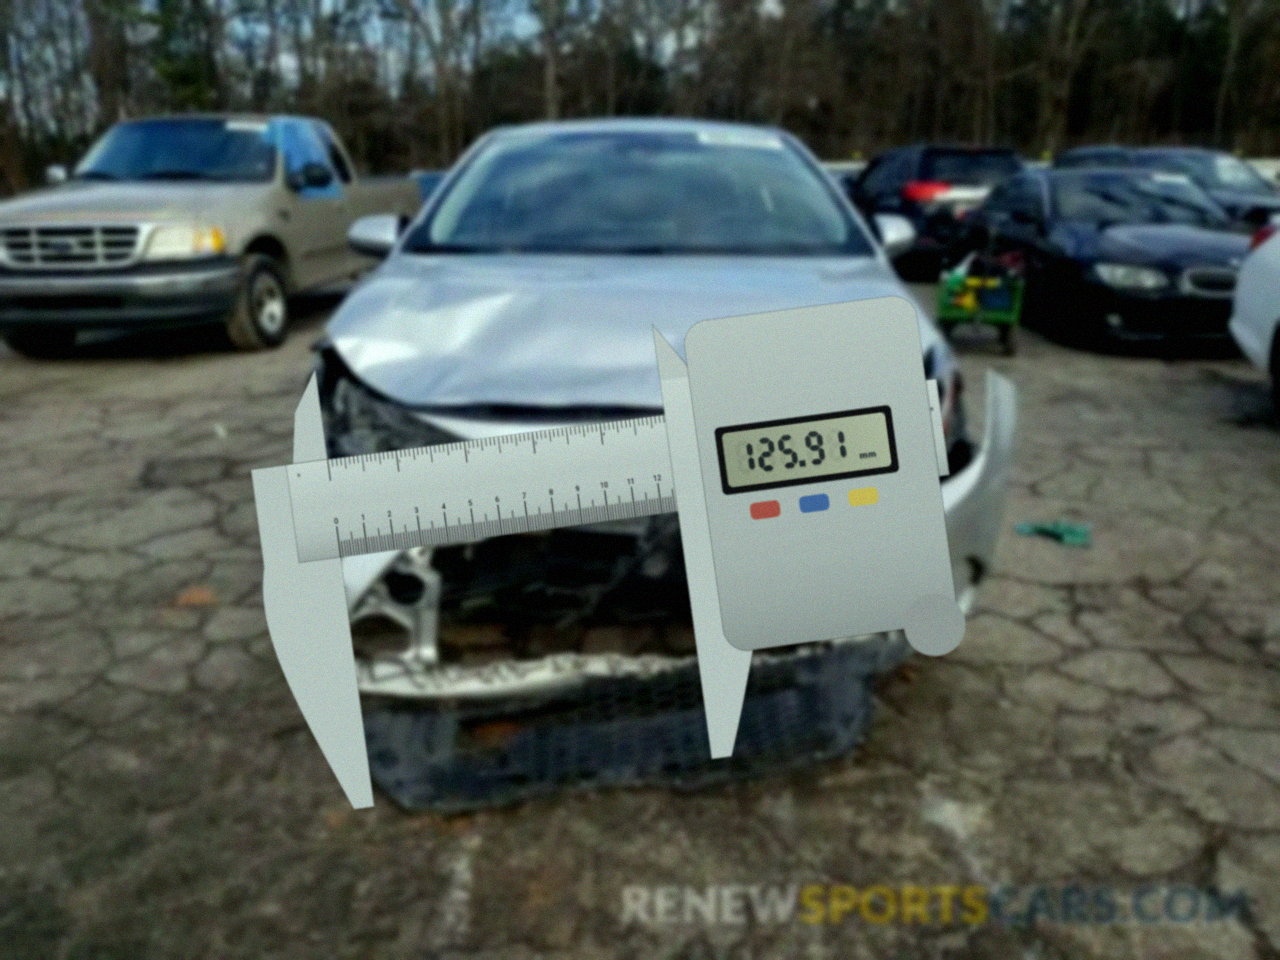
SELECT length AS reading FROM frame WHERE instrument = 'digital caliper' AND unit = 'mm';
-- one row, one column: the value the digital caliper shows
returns 125.91 mm
